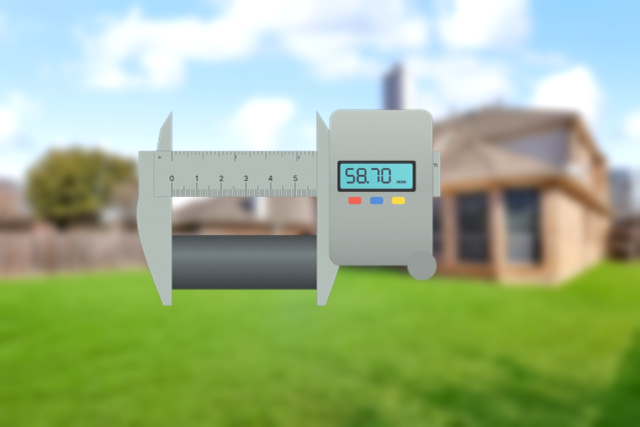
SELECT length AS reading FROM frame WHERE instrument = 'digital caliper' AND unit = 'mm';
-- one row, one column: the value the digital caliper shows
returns 58.70 mm
